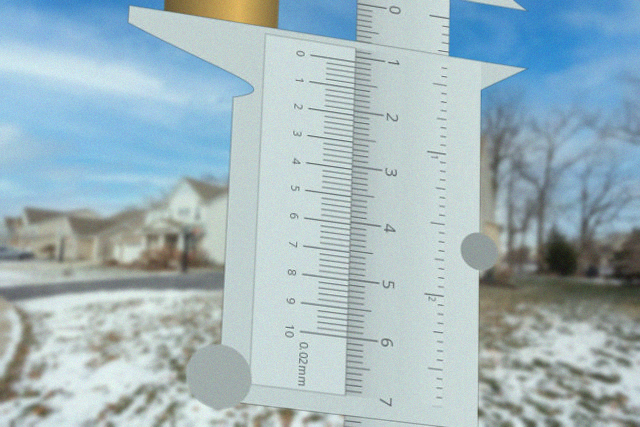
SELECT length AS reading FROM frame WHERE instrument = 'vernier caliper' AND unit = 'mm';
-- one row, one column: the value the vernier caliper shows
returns 11.0 mm
